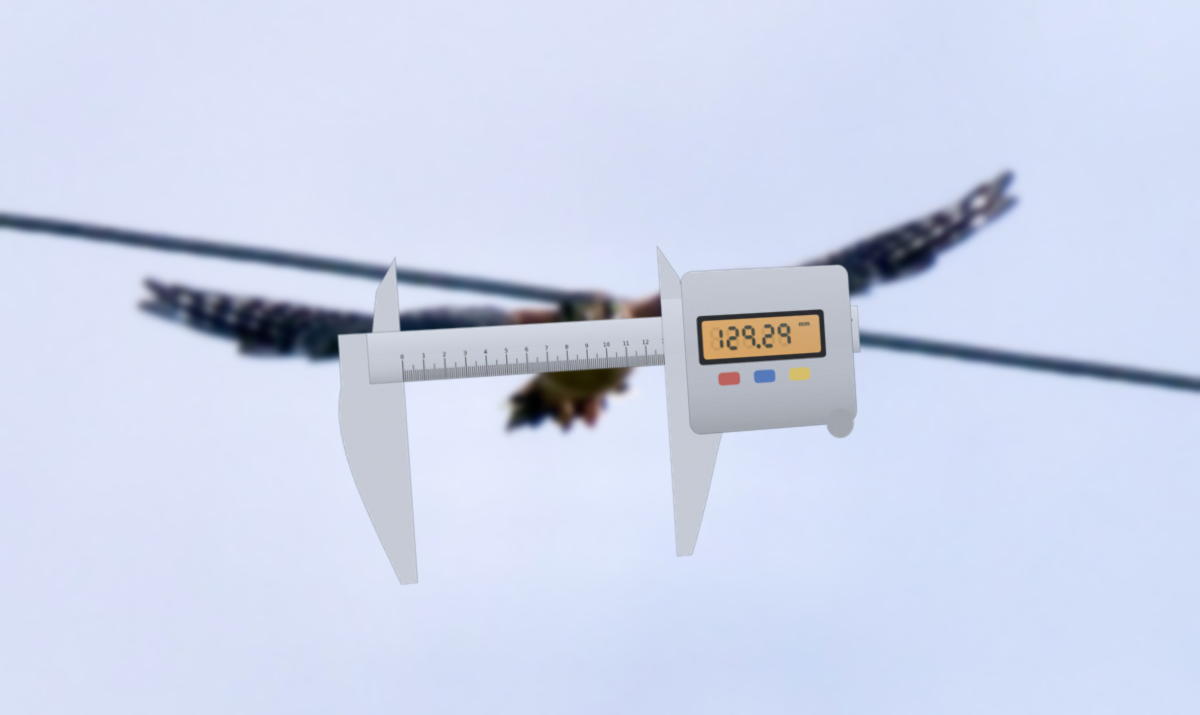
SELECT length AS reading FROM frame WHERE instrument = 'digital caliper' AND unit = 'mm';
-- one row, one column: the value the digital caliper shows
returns 129.29 mm
